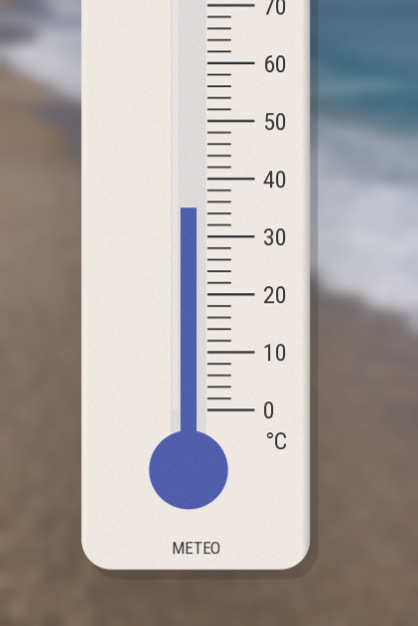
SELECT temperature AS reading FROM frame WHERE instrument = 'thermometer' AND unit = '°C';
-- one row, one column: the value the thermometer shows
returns 35 °C
